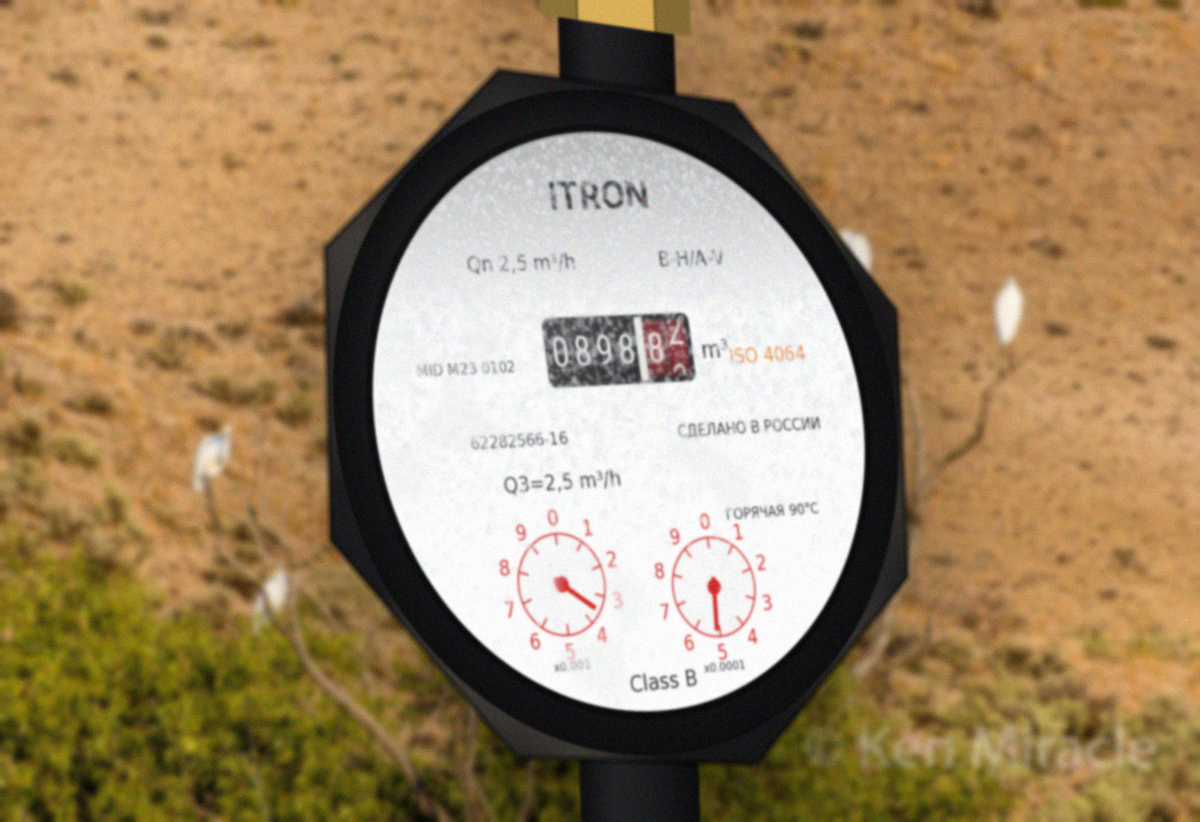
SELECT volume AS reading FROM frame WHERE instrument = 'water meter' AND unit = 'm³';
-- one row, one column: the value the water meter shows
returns 898.8235 m³
